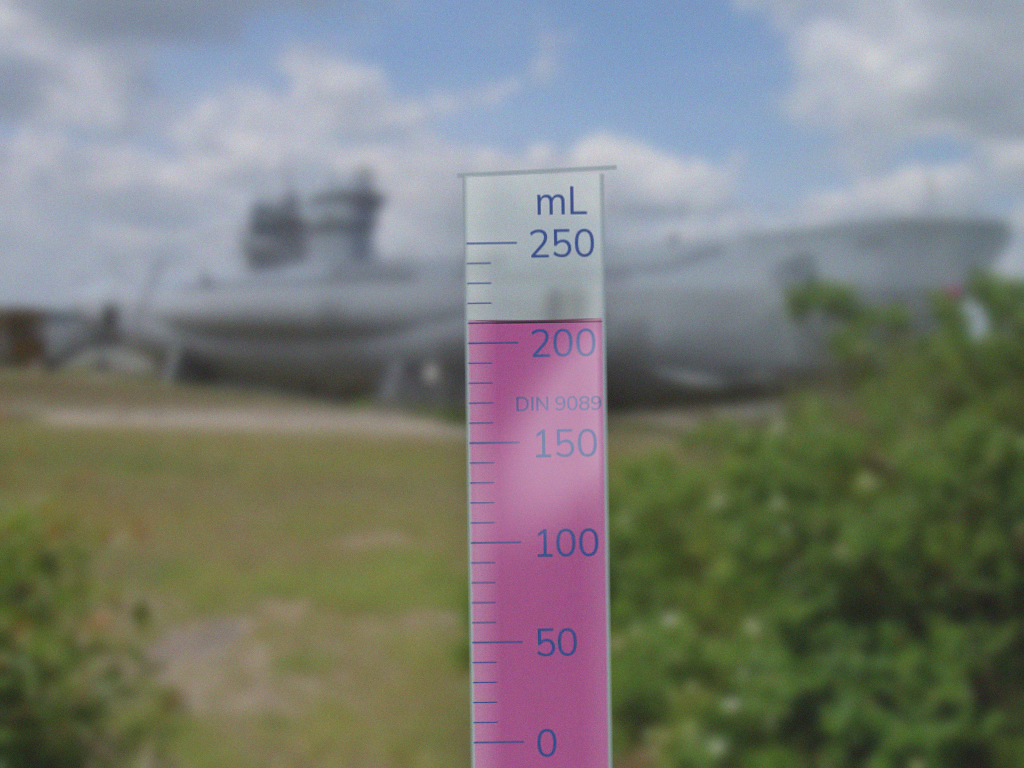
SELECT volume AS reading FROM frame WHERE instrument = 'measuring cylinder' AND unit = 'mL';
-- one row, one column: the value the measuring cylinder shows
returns 210 mL
